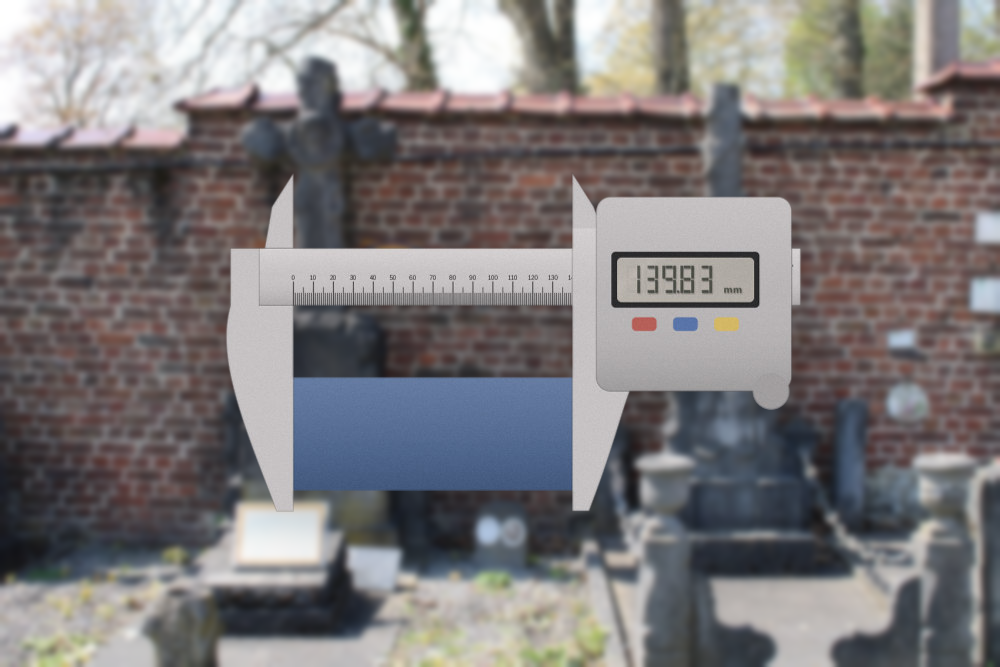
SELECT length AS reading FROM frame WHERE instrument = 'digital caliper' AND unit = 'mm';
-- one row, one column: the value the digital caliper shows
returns 139.83 mm
